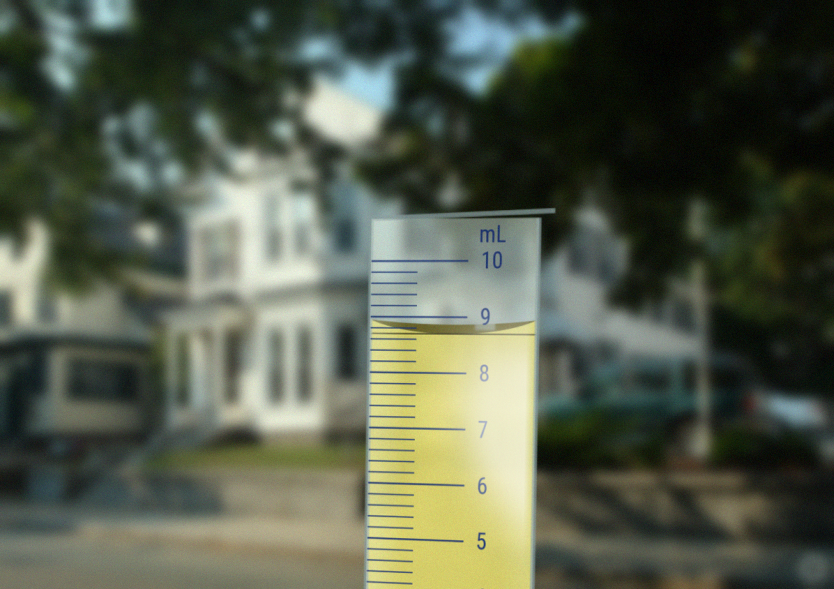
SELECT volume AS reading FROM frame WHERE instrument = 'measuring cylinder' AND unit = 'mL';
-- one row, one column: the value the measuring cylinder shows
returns 8.7 mL
